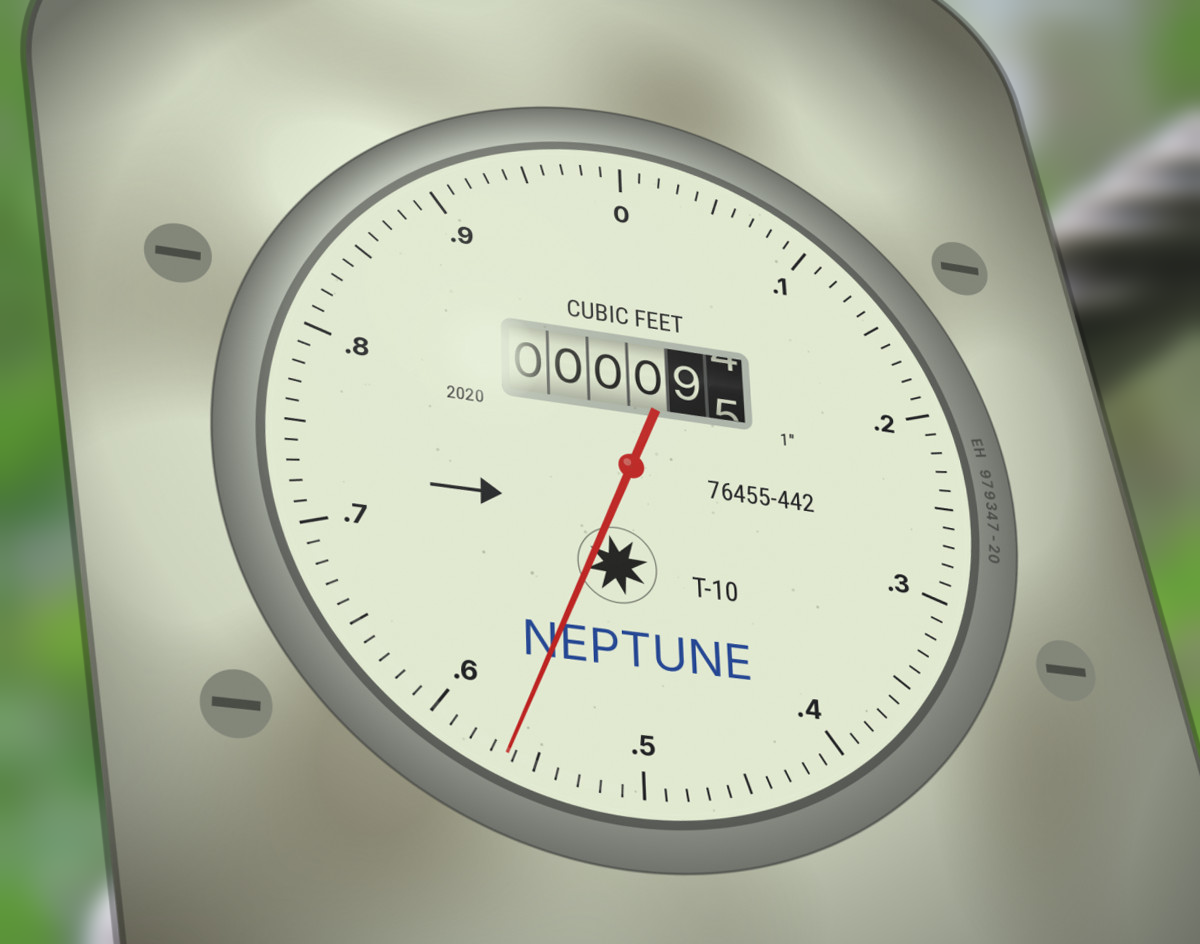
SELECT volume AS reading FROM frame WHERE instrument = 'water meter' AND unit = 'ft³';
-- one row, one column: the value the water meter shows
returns 94.56 ft³
